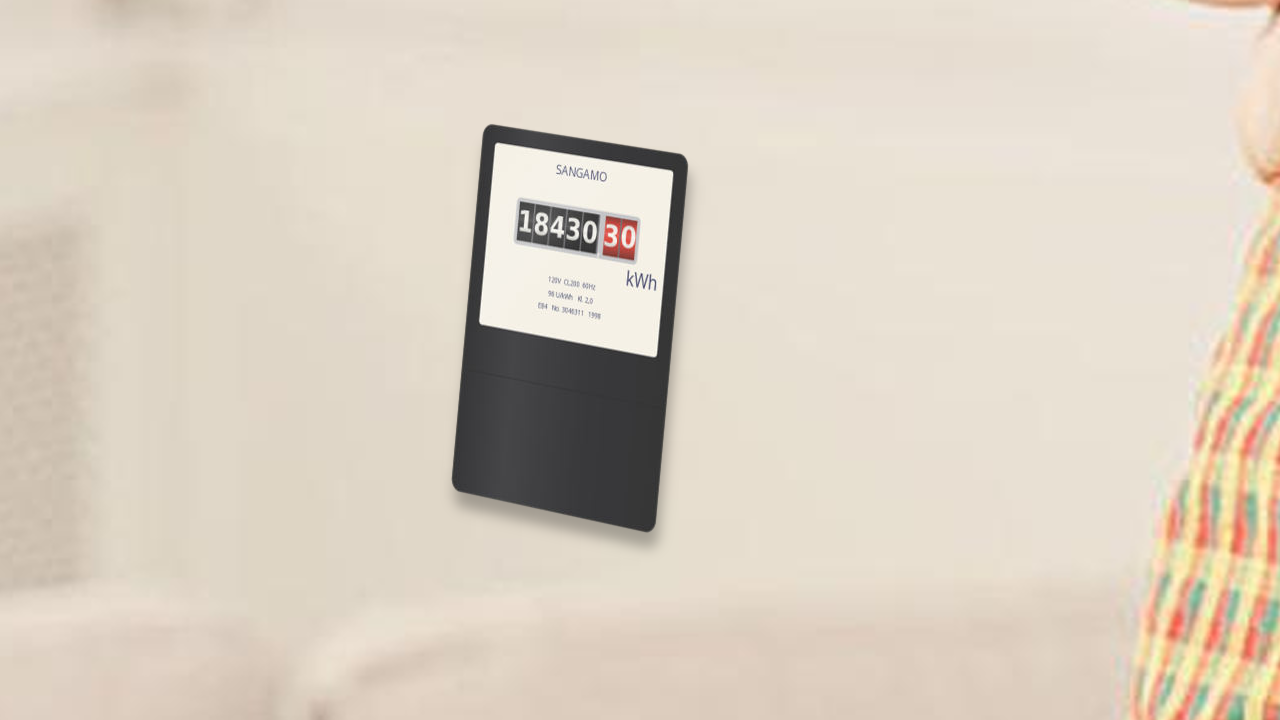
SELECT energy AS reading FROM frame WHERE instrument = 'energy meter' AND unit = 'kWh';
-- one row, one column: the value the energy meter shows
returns 18430.30 kWh
